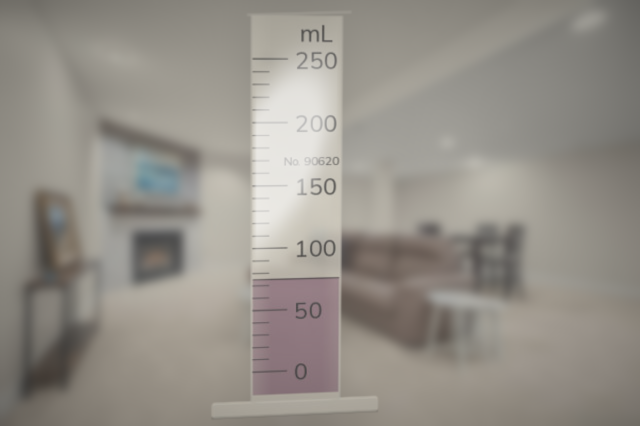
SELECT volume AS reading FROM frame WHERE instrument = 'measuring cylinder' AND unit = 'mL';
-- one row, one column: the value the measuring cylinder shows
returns 75 mL
